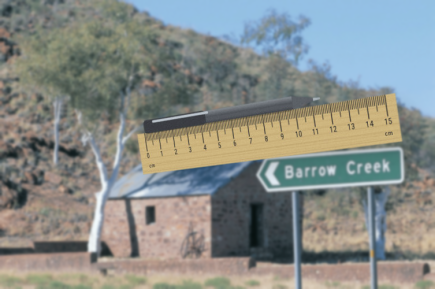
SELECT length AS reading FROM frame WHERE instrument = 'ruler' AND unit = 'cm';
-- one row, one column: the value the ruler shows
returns 11.5 cm
